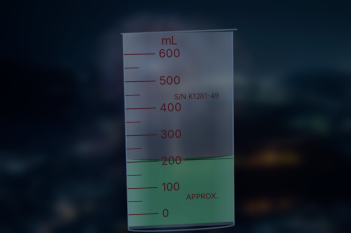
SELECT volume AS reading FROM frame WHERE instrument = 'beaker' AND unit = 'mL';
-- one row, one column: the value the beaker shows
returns 200 mL
